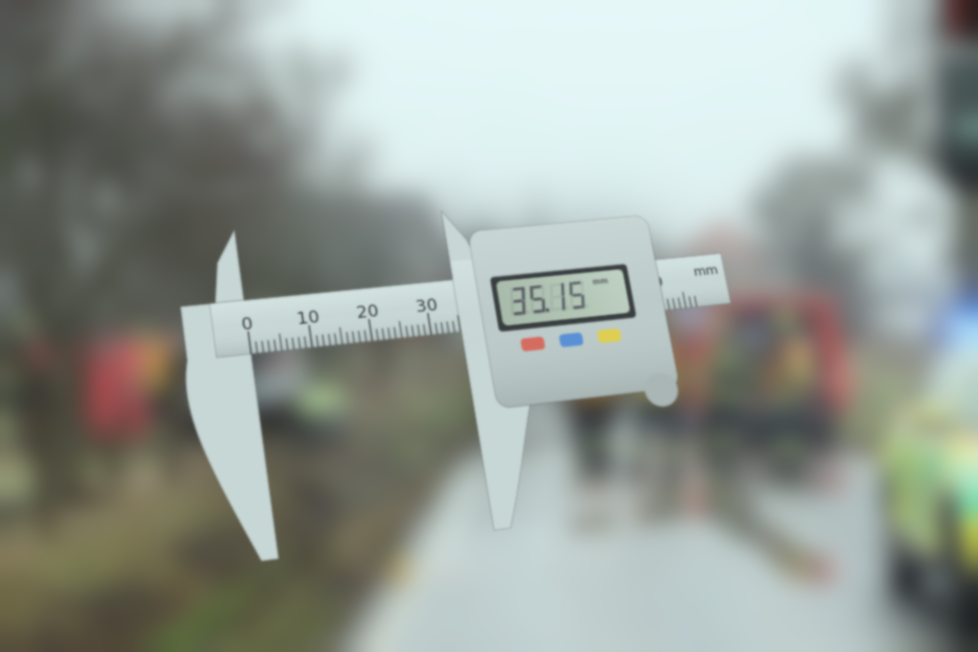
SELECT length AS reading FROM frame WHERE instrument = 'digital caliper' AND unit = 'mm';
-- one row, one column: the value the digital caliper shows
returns 35.15 mm
